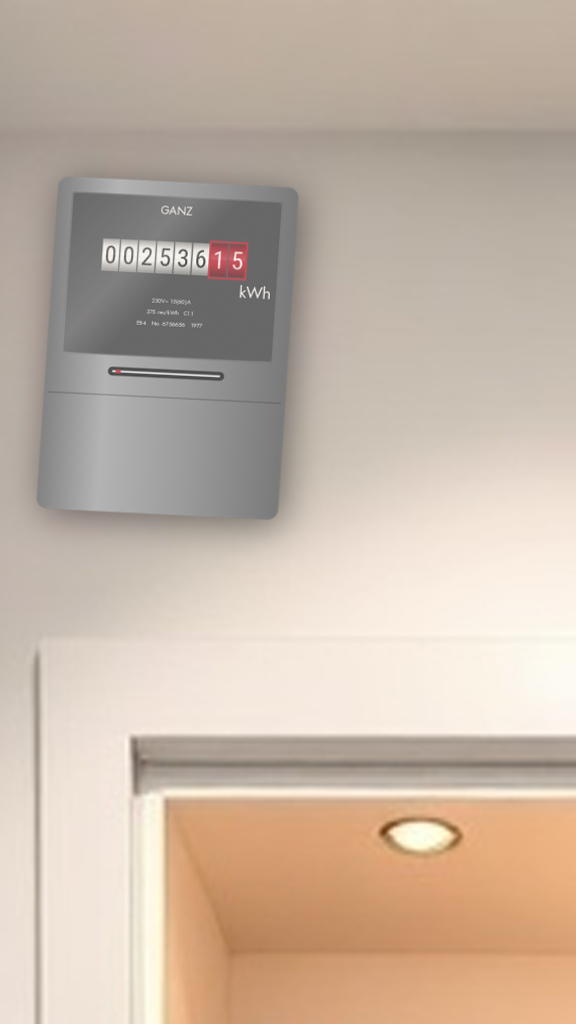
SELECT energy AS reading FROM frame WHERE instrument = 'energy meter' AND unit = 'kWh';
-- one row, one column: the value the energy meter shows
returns 2536.15 kWh
